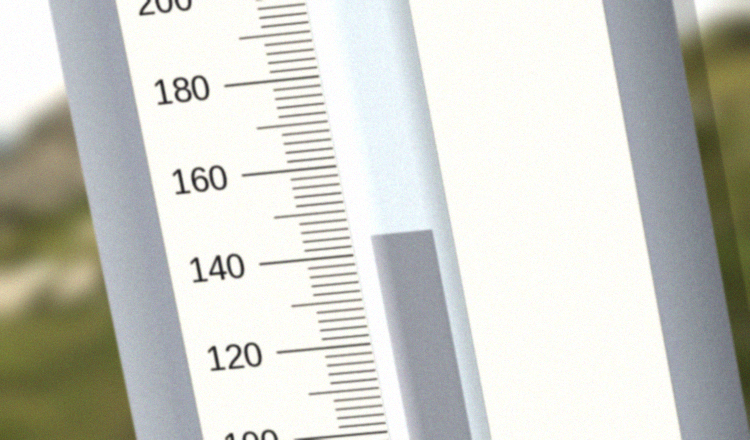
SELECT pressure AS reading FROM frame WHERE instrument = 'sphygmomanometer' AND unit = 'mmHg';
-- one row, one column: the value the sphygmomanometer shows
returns 144 mmHg
